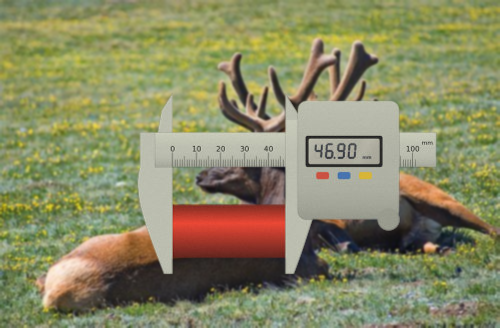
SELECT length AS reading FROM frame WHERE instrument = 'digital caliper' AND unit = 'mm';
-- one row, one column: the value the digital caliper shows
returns 46.90 mm
